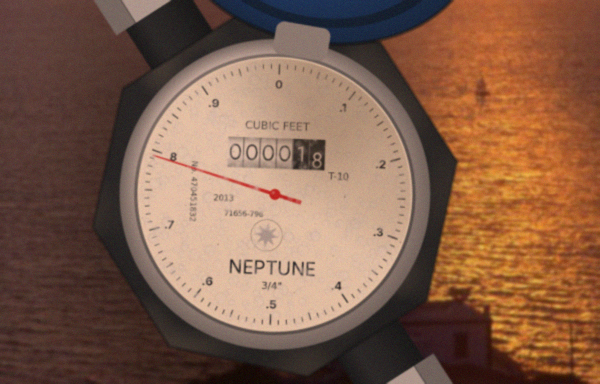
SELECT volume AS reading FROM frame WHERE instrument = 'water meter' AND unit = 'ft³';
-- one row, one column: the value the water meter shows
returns 17.79 ft³
